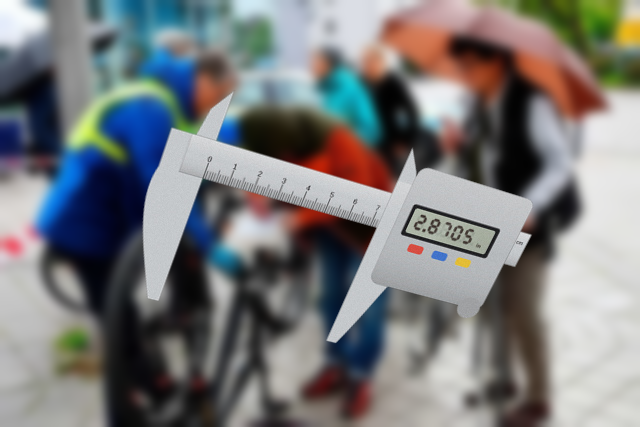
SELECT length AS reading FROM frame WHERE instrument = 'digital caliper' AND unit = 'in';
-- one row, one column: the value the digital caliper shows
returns 2.8705 in
